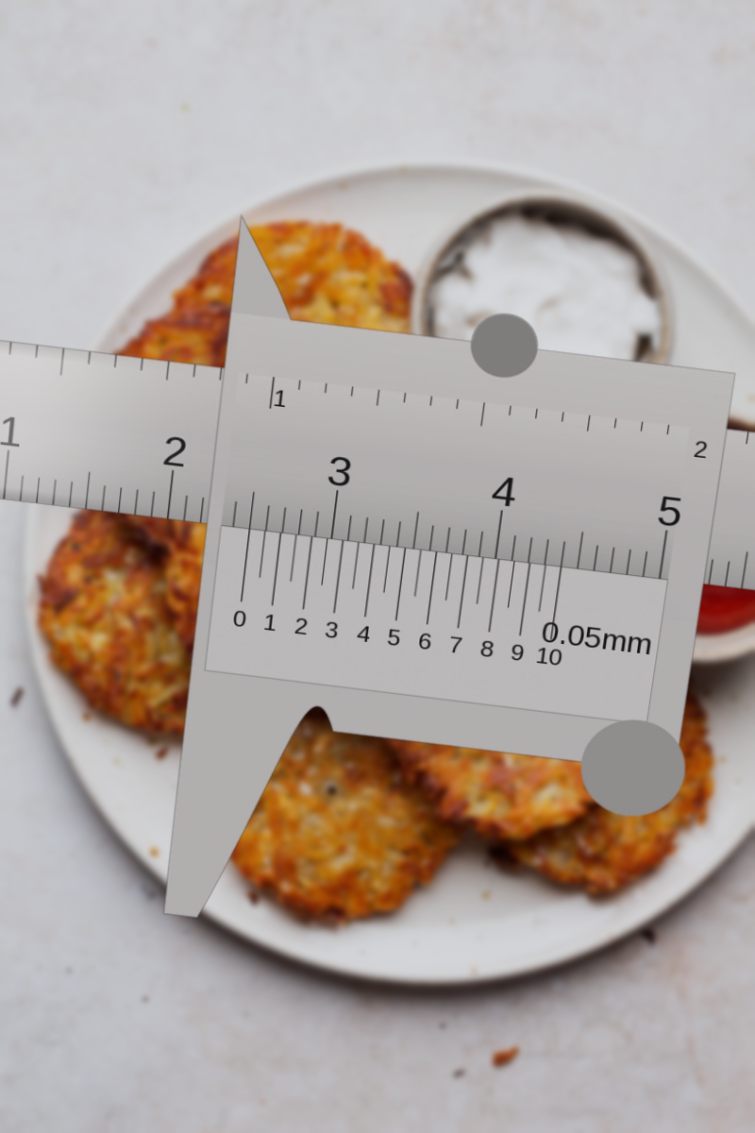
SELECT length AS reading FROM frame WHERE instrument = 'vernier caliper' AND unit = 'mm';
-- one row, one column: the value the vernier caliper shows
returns 25.0 mm
